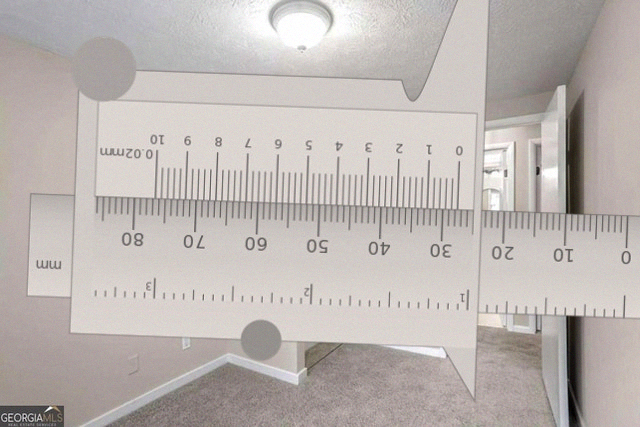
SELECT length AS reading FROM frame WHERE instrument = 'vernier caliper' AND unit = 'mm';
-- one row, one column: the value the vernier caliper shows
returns 27.6 mm
